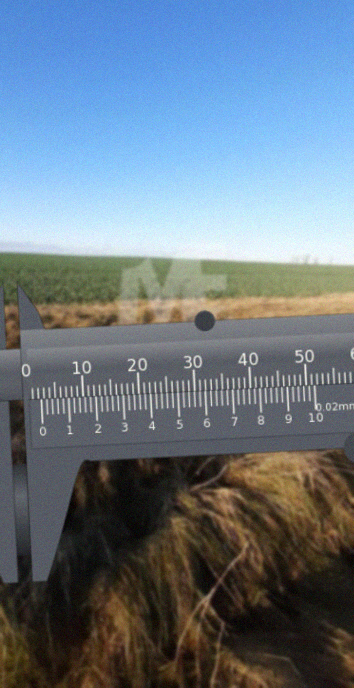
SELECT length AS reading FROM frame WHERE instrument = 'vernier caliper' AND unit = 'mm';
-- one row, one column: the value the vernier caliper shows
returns 2.5 mm
